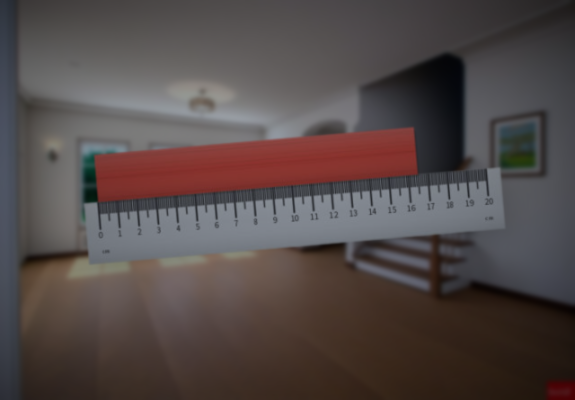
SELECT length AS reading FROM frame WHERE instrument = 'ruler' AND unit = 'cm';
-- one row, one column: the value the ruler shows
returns 16.5 cm
